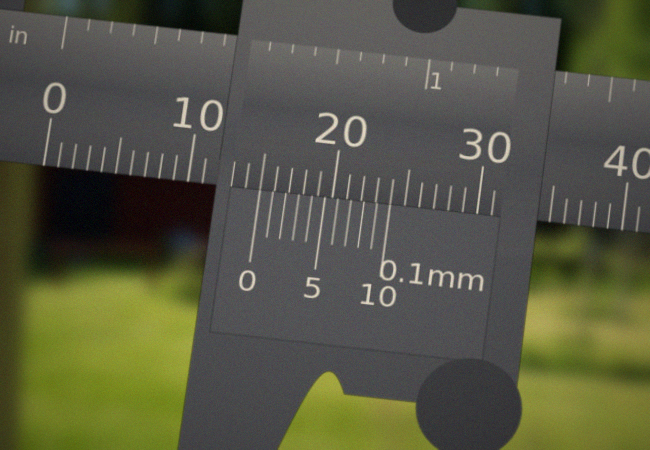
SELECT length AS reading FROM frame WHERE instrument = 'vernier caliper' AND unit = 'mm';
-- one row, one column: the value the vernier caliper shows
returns 15.0 mm
